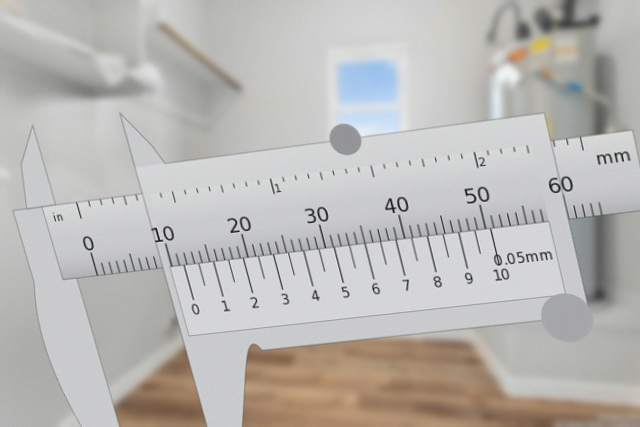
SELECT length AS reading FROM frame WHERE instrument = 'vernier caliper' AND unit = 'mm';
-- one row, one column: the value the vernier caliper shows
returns 11.6 mm
